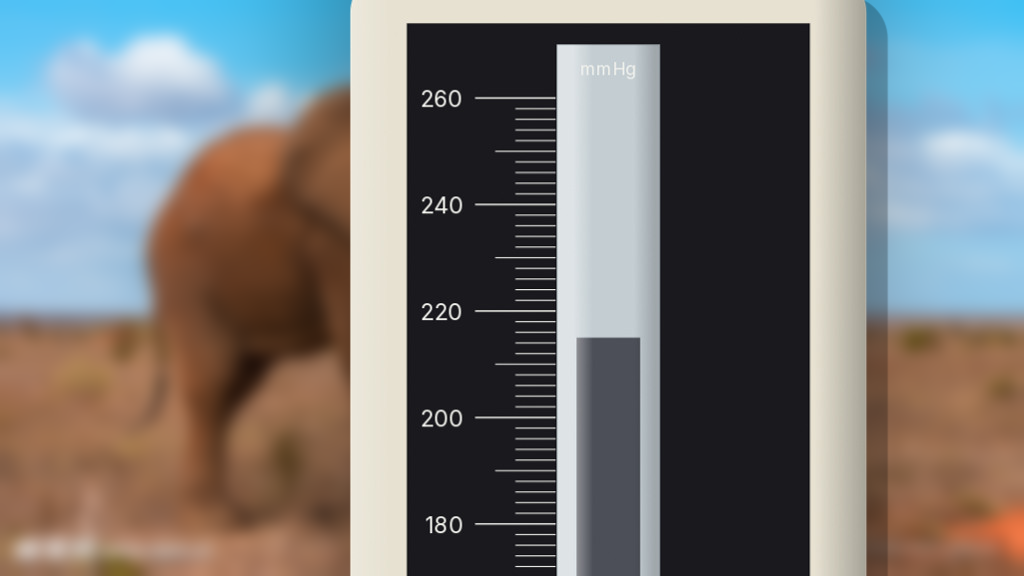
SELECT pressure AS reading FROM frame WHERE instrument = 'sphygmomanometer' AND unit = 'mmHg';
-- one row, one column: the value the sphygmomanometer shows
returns 215 mmHg
